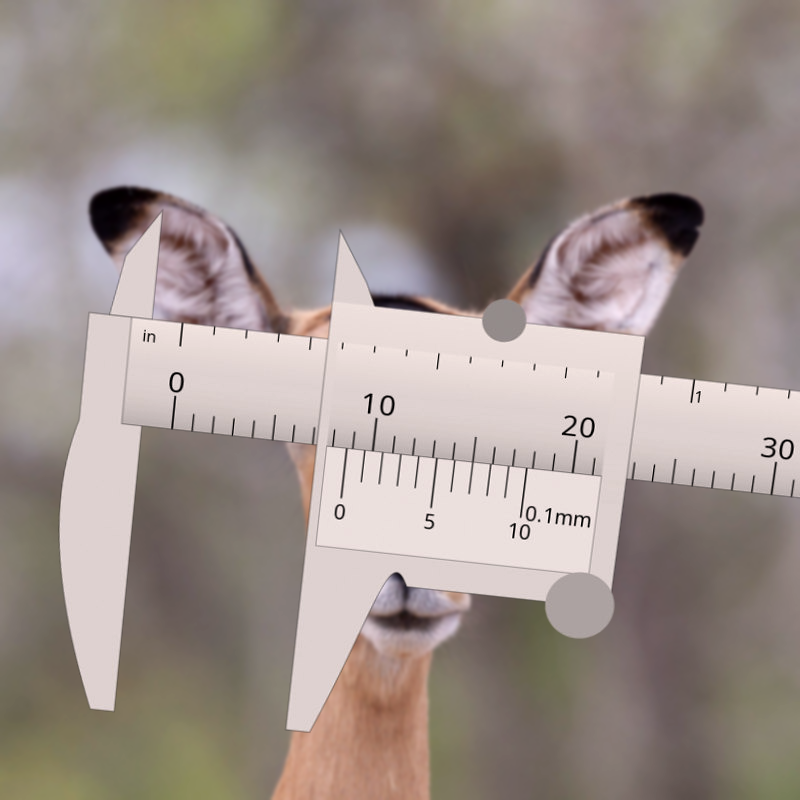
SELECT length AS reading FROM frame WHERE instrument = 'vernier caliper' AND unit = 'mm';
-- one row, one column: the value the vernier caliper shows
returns 8.7 mm
